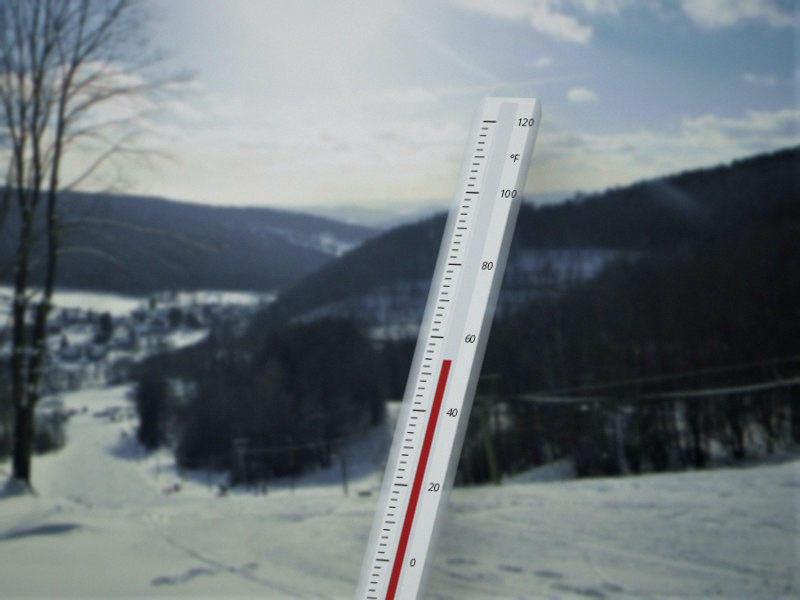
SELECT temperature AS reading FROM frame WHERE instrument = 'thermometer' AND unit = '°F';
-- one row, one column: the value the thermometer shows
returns 54 °F
